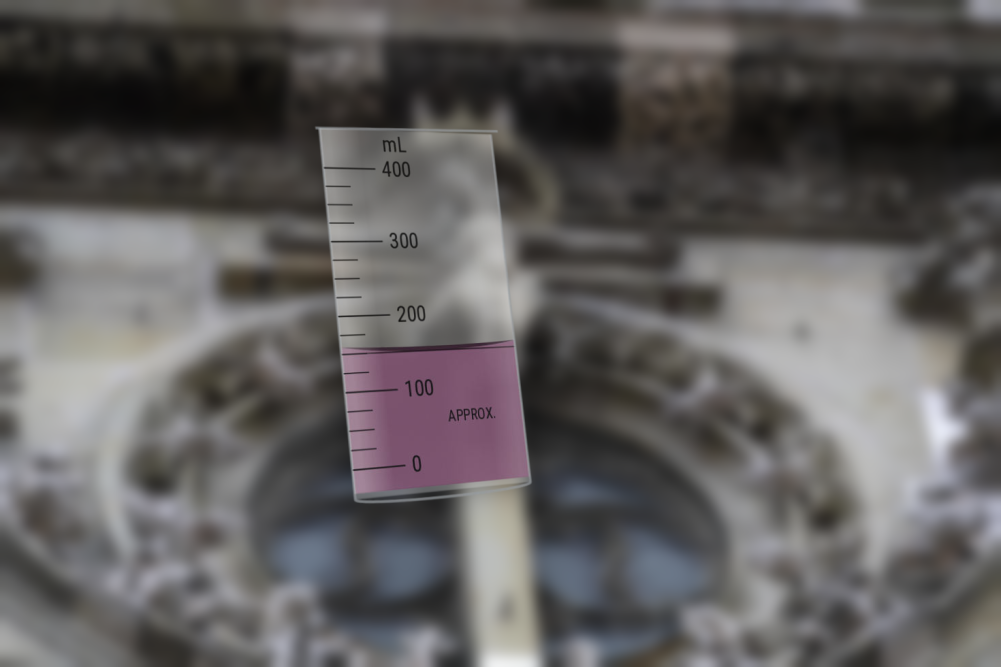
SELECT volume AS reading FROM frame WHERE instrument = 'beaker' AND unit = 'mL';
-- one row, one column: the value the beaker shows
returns 150 mL
